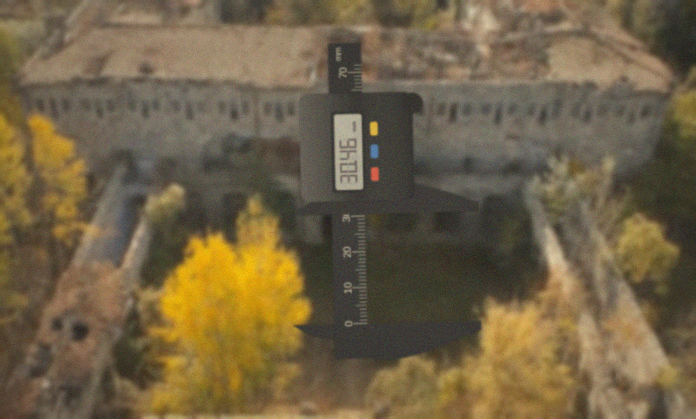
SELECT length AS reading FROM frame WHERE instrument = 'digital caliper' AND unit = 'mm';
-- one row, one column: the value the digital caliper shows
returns 30.46 mm
